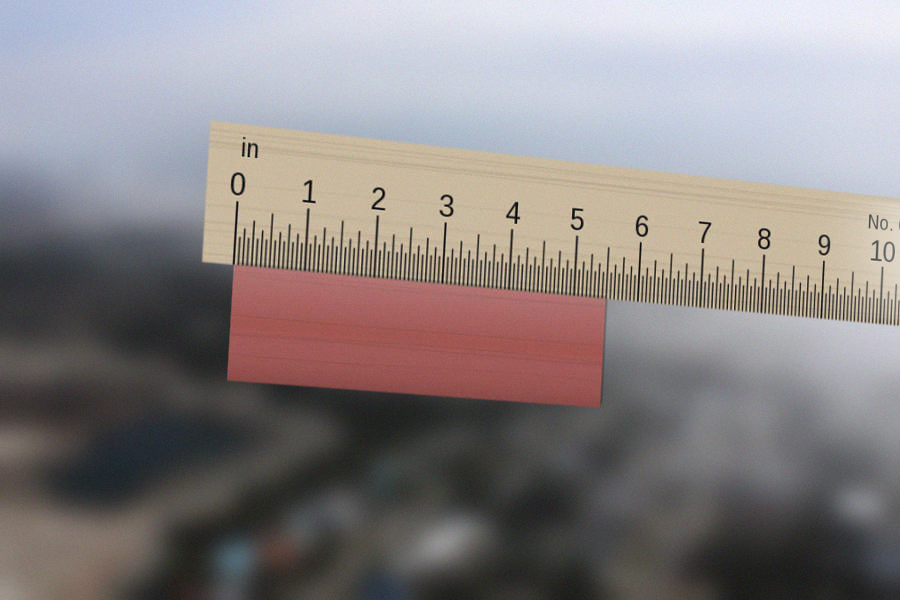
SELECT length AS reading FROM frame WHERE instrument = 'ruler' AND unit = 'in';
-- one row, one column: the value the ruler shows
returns 5.5 in
